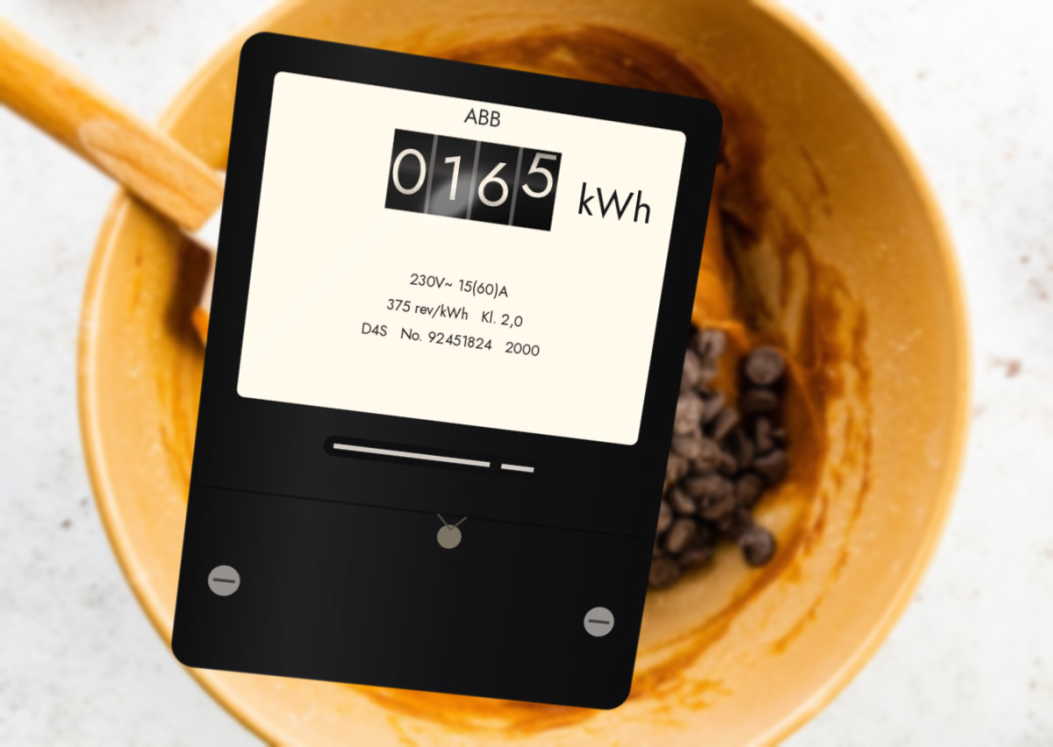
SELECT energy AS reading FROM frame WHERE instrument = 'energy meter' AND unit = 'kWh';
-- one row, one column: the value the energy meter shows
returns 165 kWh
